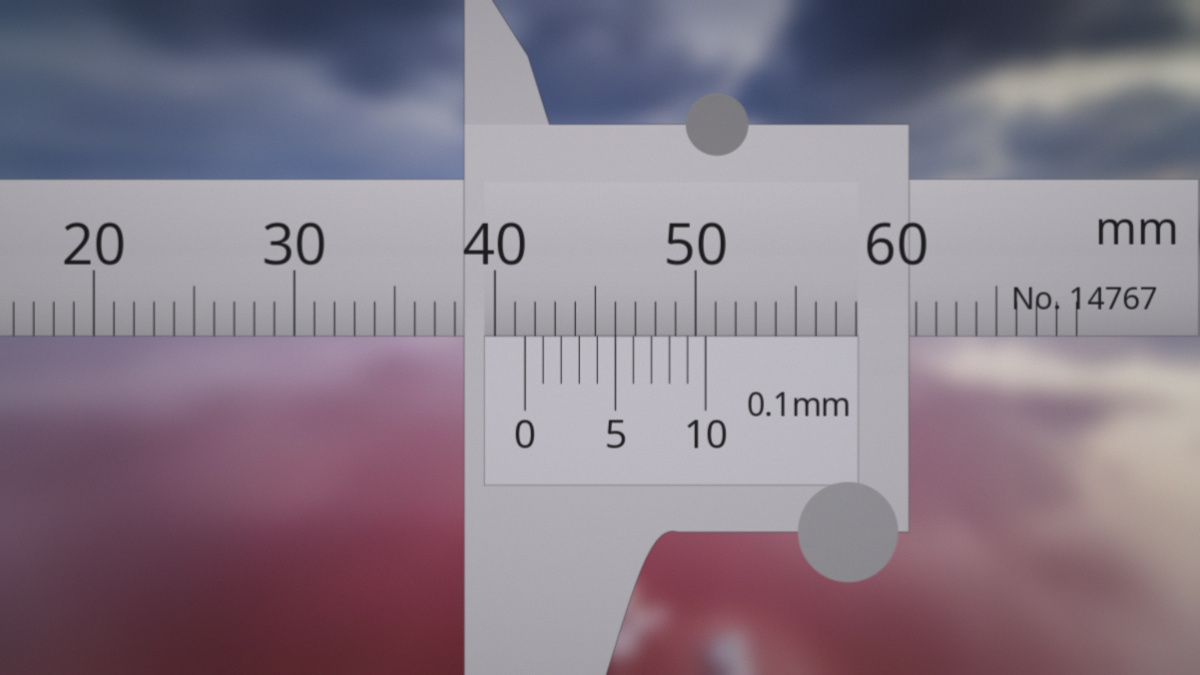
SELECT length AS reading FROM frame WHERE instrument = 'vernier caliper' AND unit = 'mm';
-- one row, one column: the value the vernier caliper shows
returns 41.5 mm
